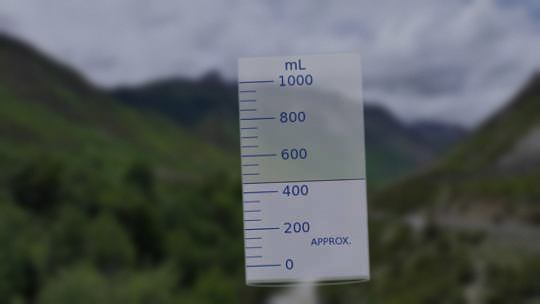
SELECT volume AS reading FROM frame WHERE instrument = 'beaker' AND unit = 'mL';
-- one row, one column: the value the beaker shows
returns 450 mL
